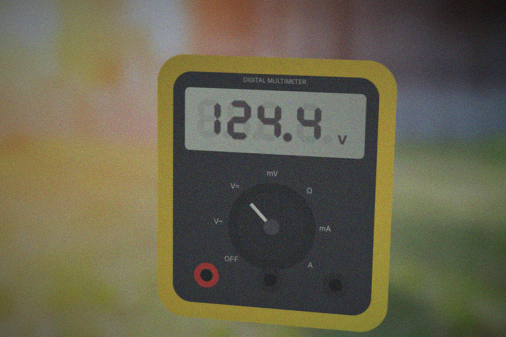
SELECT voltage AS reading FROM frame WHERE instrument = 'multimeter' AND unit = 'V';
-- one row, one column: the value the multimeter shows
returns 124.4 V
